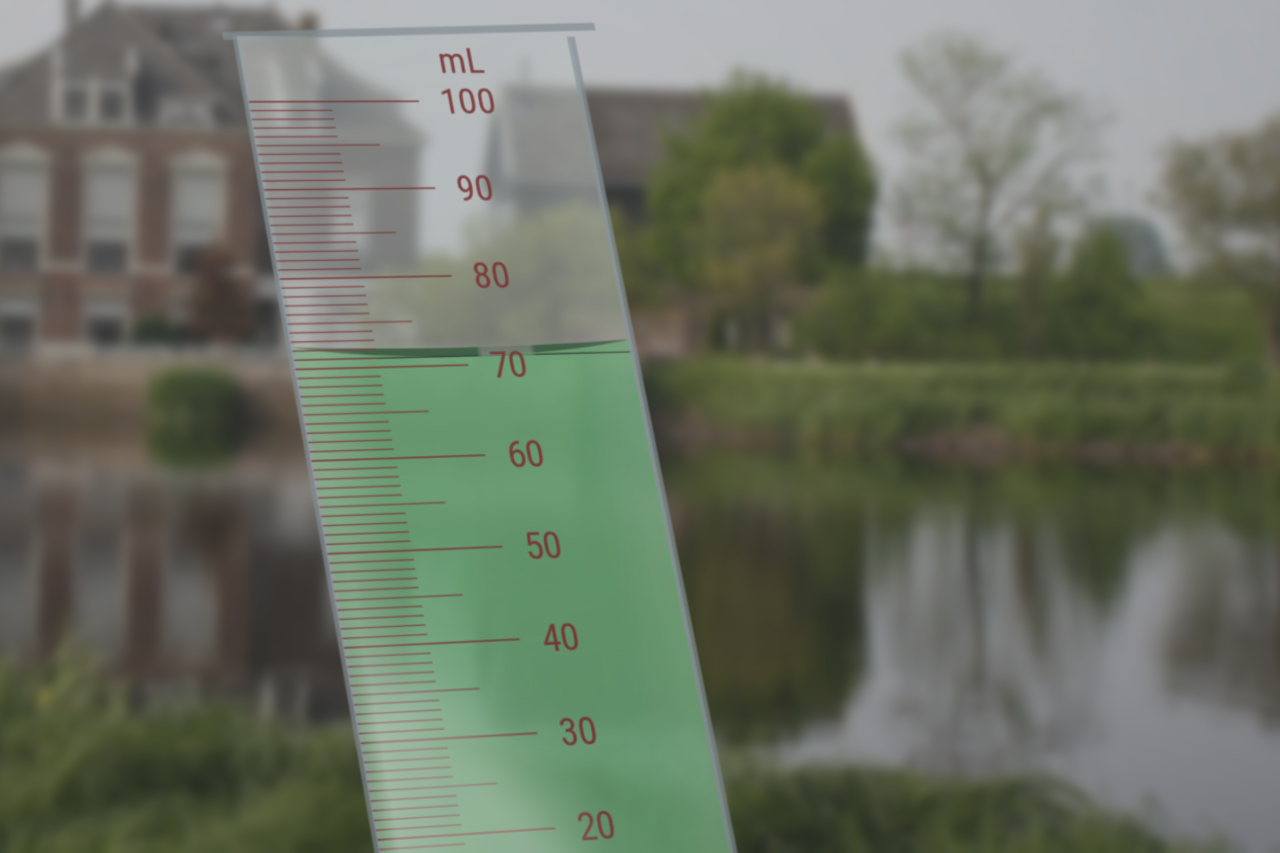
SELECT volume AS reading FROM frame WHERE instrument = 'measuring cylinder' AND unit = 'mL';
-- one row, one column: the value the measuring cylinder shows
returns 71 mL
